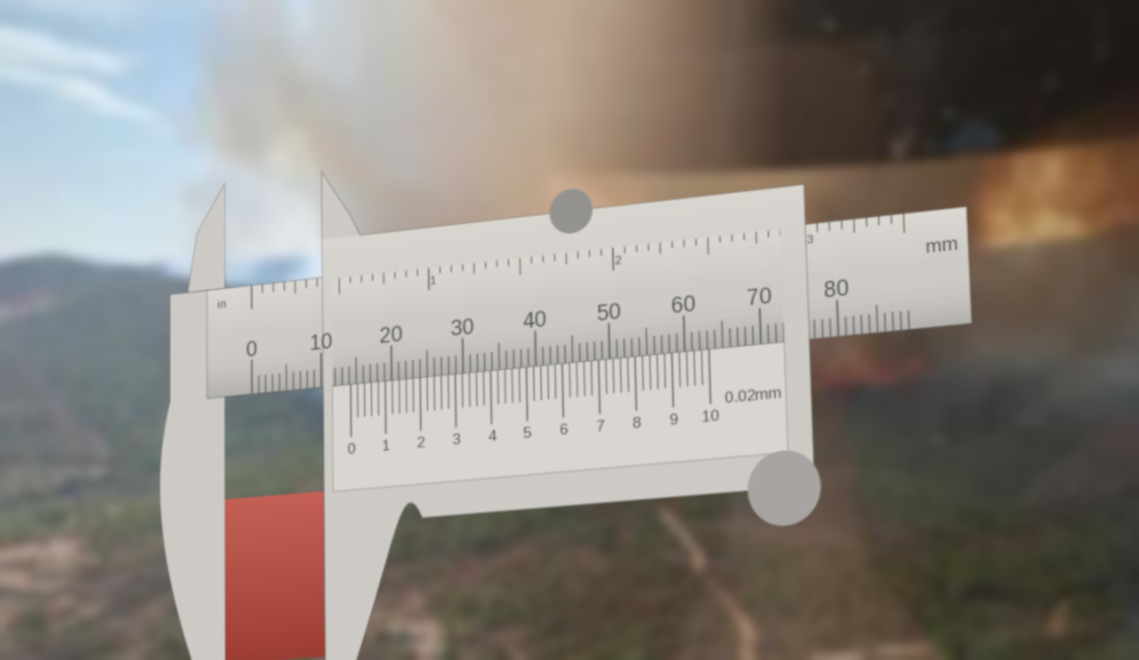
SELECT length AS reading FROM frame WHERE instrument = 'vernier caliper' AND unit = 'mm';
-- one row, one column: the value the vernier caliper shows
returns 14.2 mm
